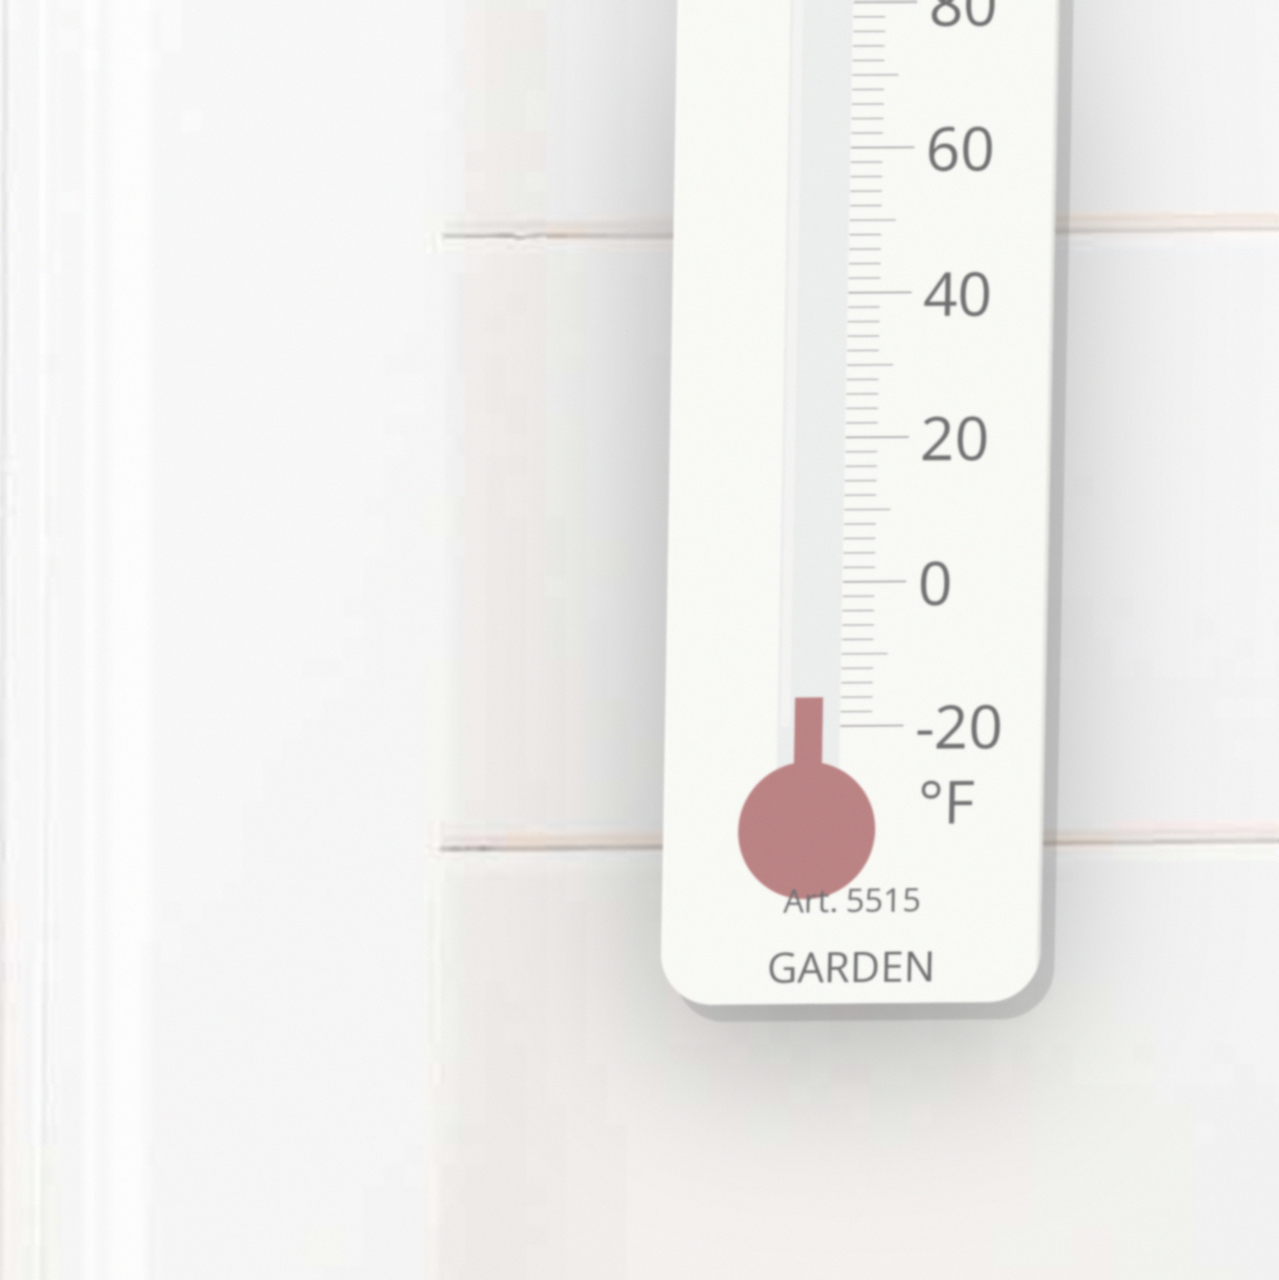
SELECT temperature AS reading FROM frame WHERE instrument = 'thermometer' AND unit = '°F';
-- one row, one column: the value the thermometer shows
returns -16 °F
